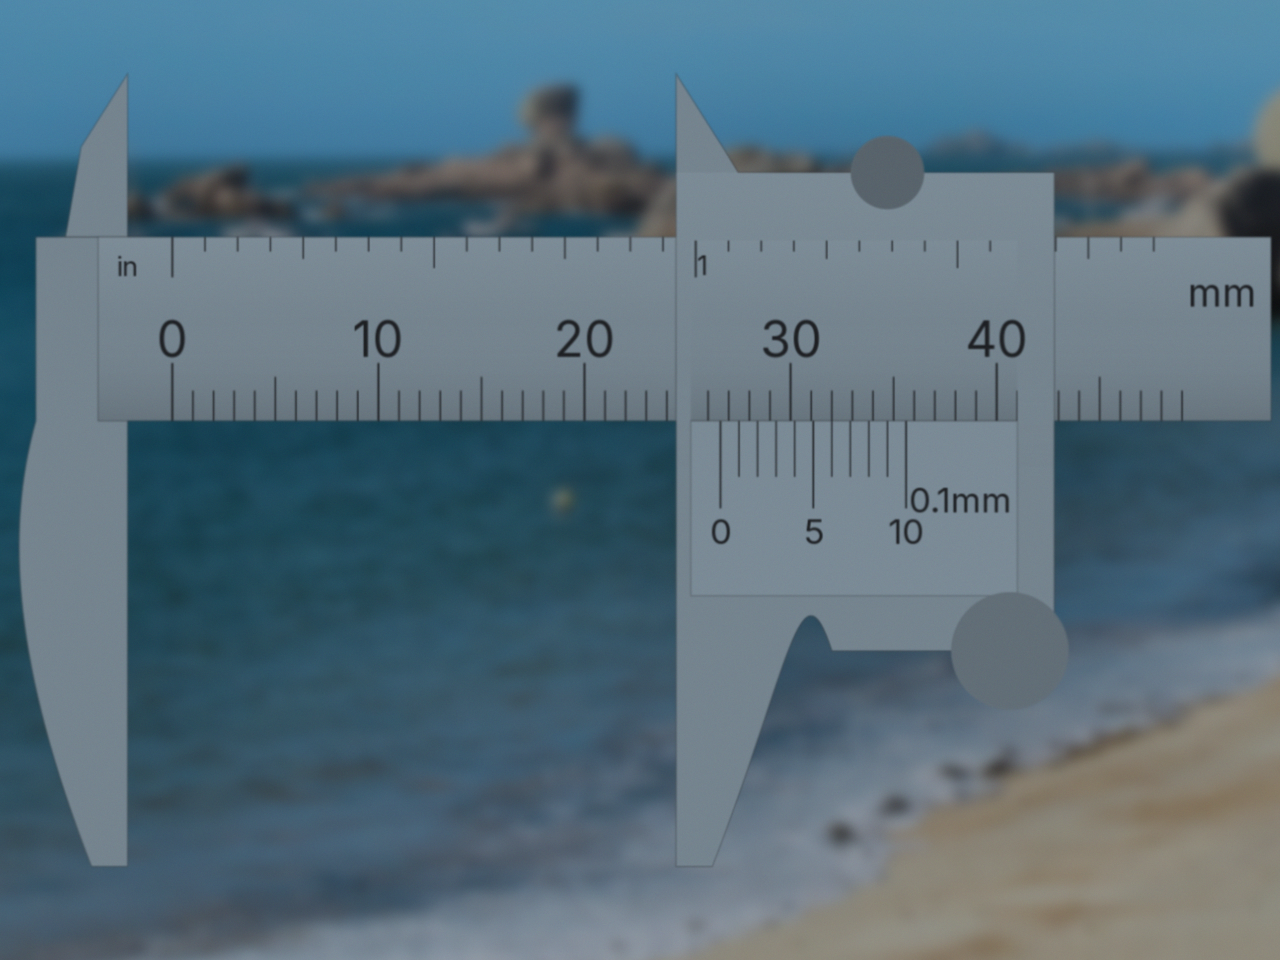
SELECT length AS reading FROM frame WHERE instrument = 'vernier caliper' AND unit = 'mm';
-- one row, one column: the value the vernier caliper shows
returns 26.6 mm
